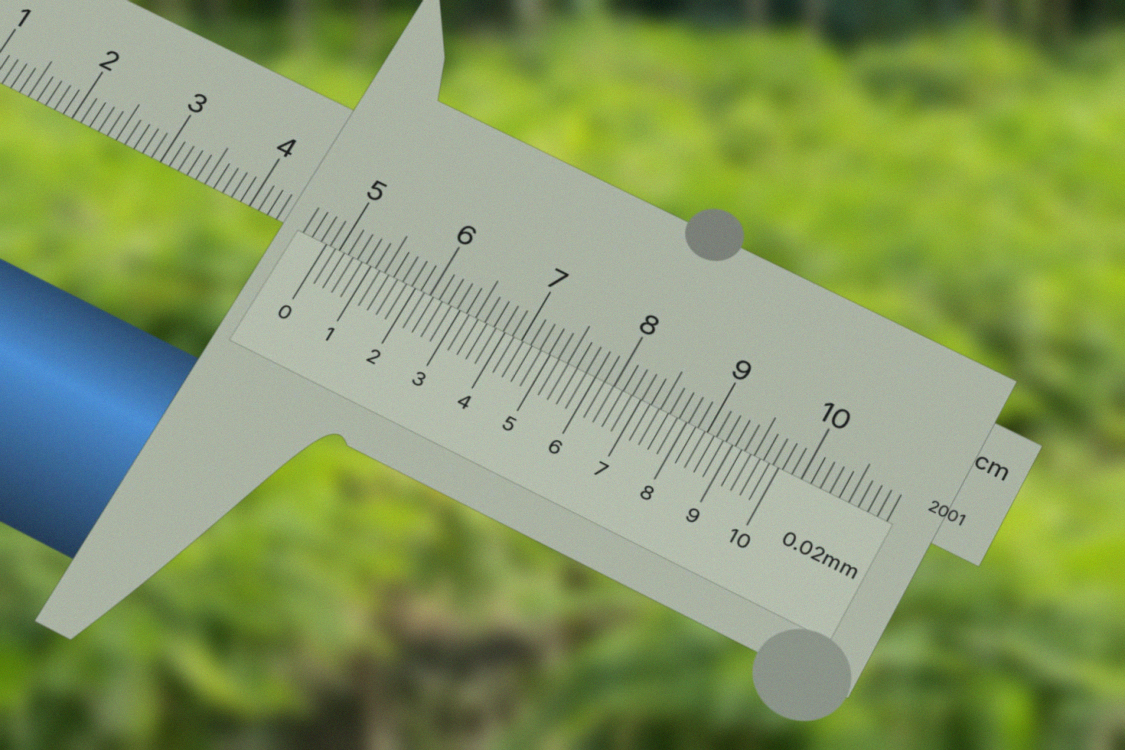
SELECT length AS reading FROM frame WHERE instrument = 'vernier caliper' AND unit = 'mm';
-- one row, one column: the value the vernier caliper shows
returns 48.6 mm
